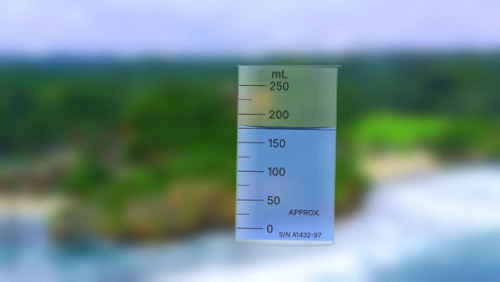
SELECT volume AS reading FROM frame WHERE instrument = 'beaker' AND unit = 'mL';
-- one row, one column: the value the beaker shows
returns 175 mL
